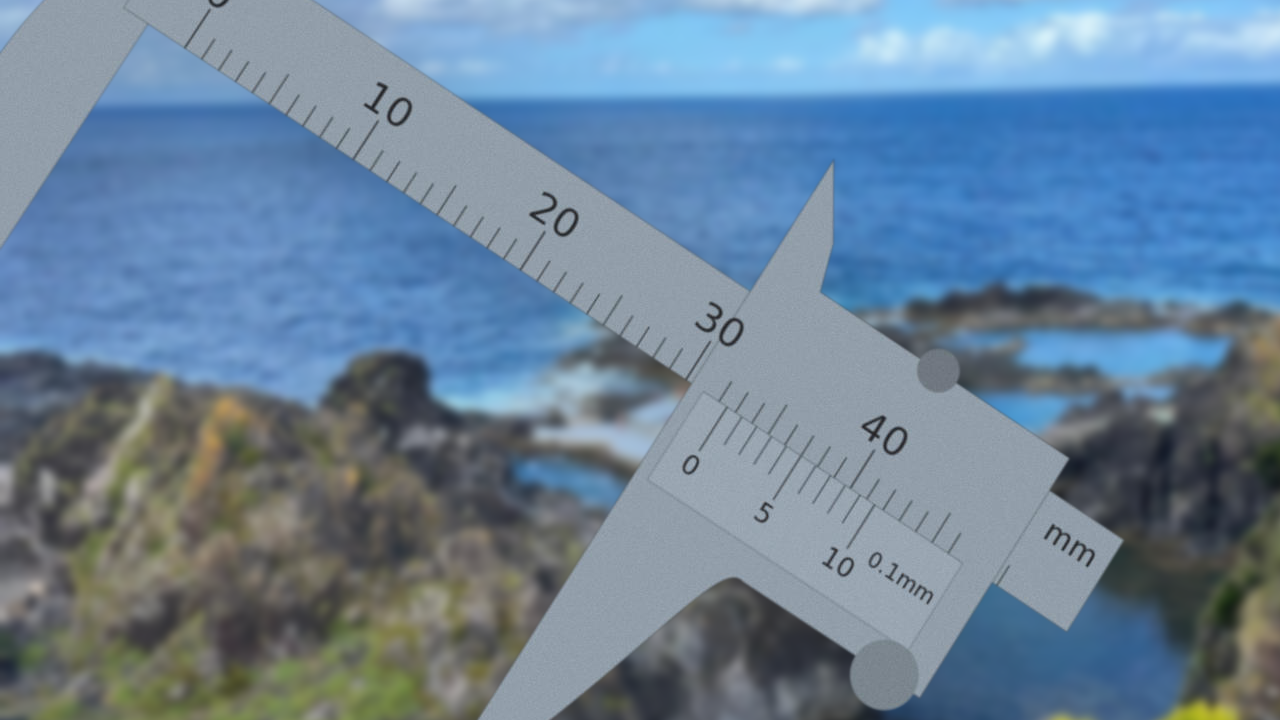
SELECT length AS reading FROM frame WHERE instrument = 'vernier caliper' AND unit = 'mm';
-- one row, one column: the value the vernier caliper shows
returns 32.5 mm
